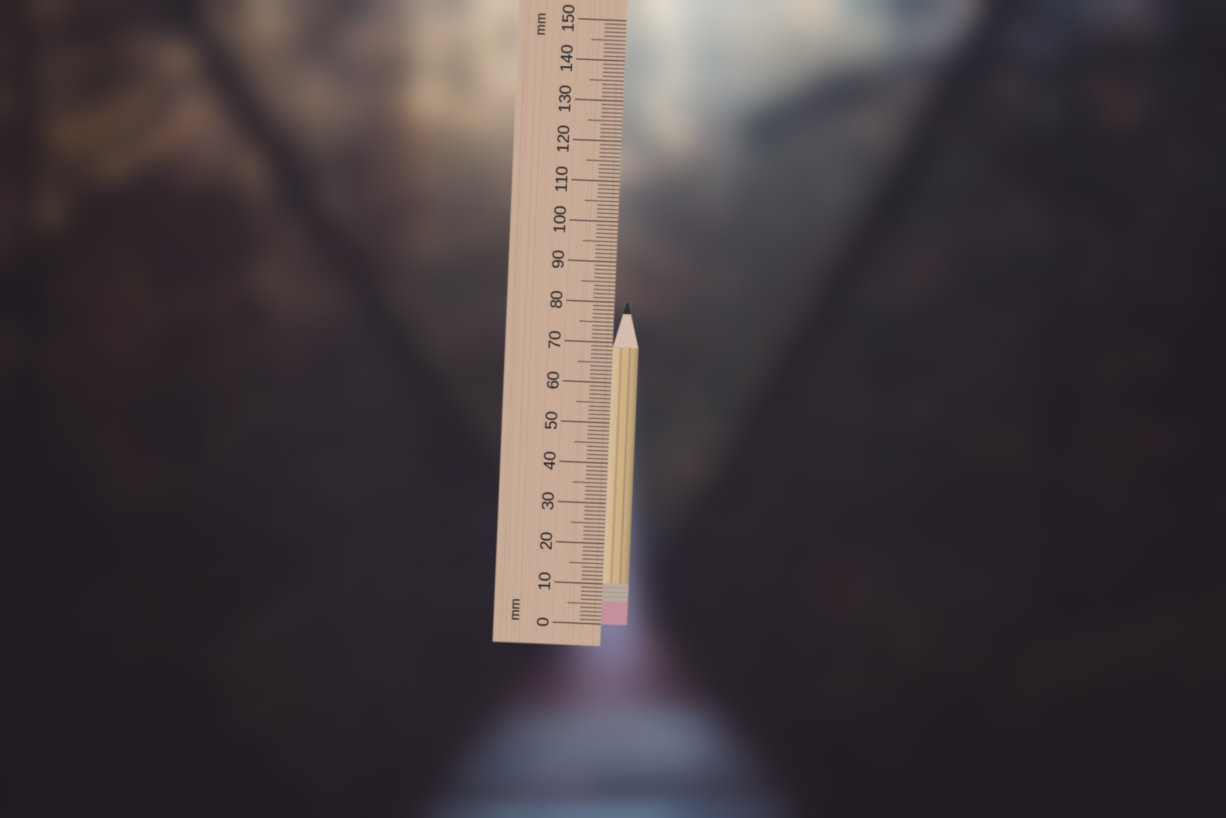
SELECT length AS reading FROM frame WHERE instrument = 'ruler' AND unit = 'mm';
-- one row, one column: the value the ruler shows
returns 80 mm
